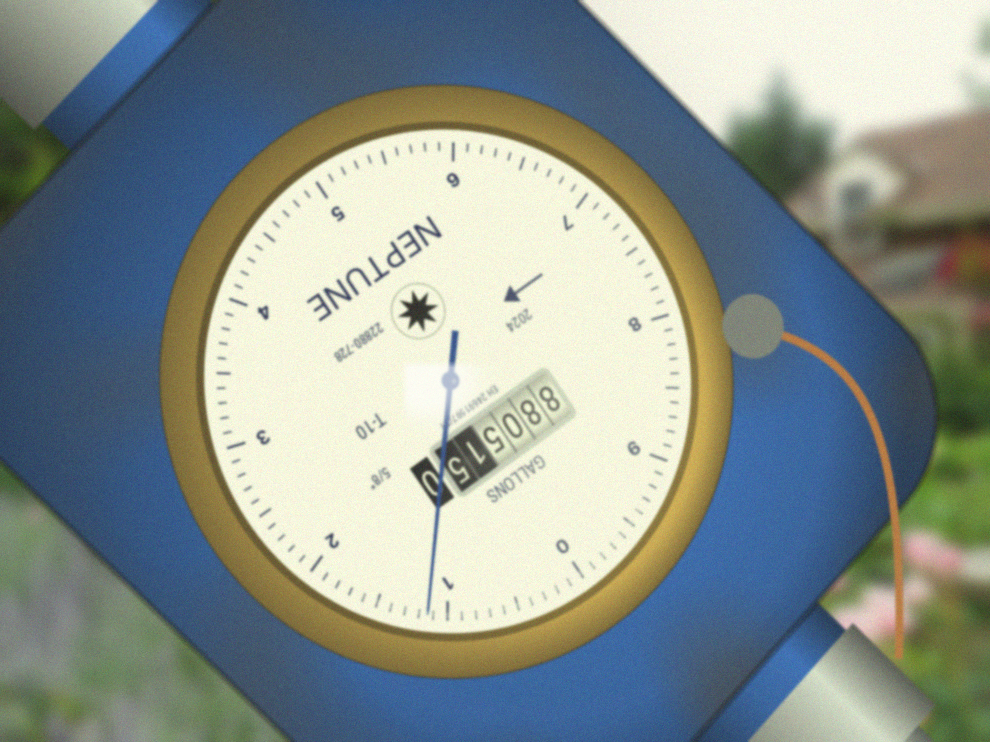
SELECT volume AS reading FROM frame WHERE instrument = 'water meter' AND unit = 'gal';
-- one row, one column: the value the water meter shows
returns 8805151.1 gal
